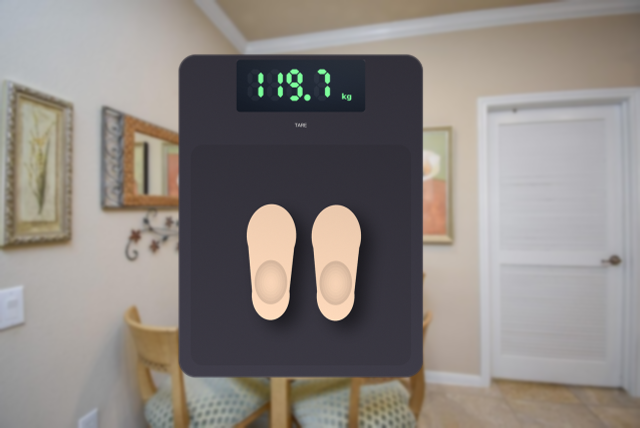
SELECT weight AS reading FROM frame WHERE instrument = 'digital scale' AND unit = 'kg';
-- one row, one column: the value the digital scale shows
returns 119.7 kg
